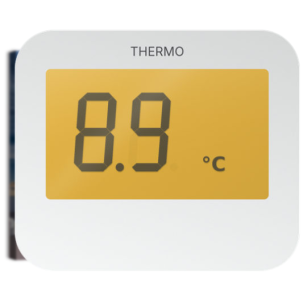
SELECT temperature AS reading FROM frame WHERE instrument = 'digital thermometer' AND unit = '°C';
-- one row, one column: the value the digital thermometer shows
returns 8.9 °C
